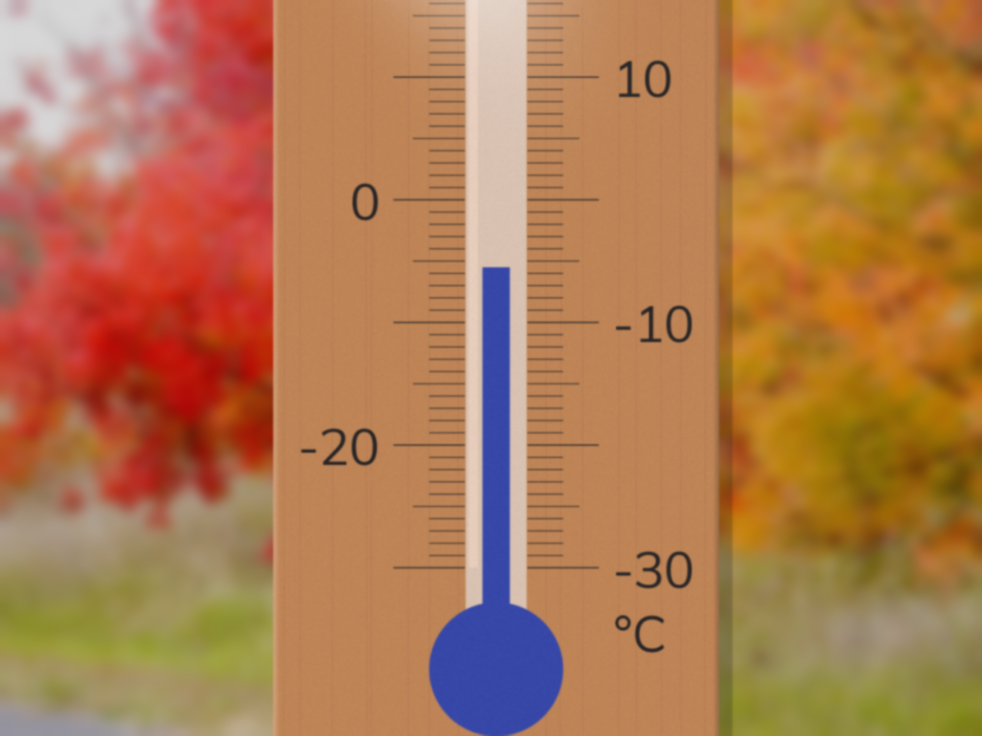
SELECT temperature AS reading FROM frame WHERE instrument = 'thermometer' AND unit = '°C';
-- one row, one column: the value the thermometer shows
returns -5.5 °C
